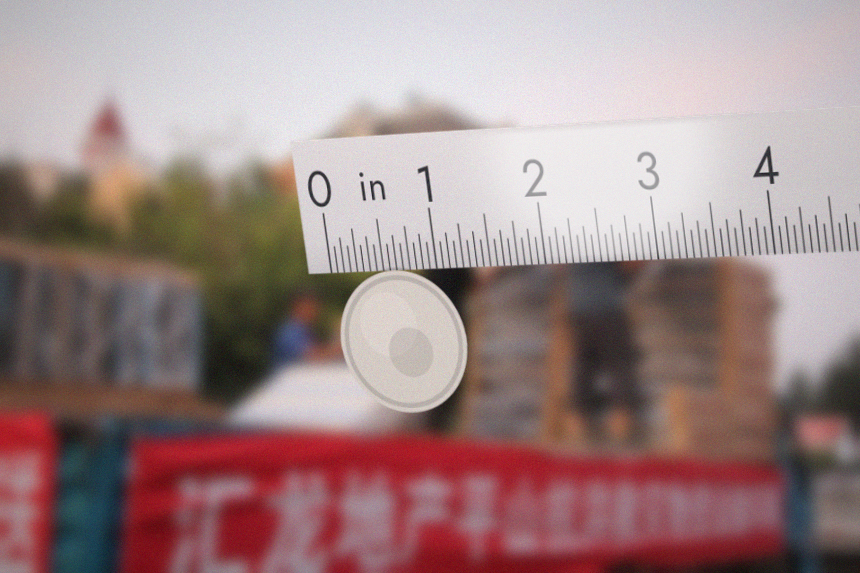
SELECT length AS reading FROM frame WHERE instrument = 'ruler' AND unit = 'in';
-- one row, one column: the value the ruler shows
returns 1.1875 in
